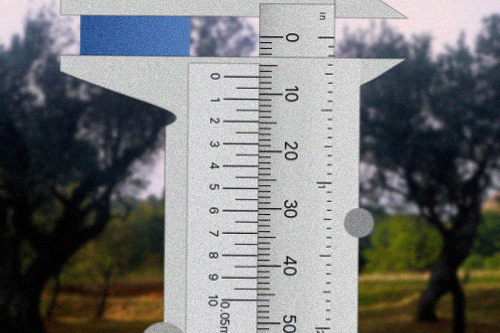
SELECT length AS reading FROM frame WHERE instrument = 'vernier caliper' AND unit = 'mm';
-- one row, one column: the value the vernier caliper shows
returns 7.0 mm
